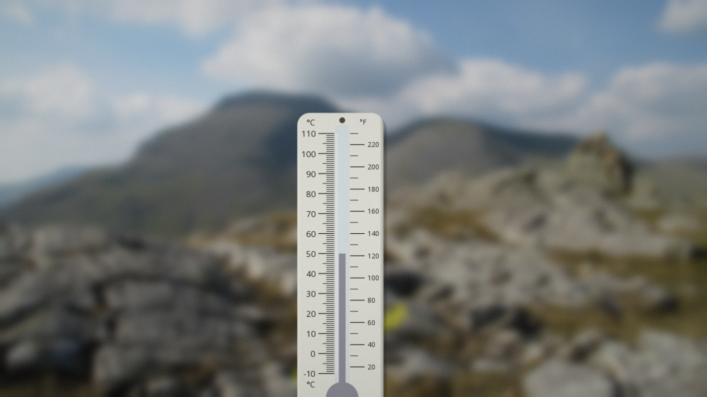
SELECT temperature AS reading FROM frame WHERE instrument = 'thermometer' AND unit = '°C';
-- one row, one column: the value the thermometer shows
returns 50 °C
